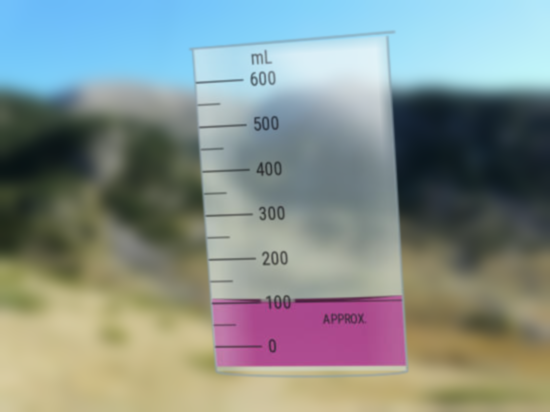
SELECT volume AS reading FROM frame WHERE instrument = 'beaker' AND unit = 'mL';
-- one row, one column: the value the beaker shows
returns 100 mL
